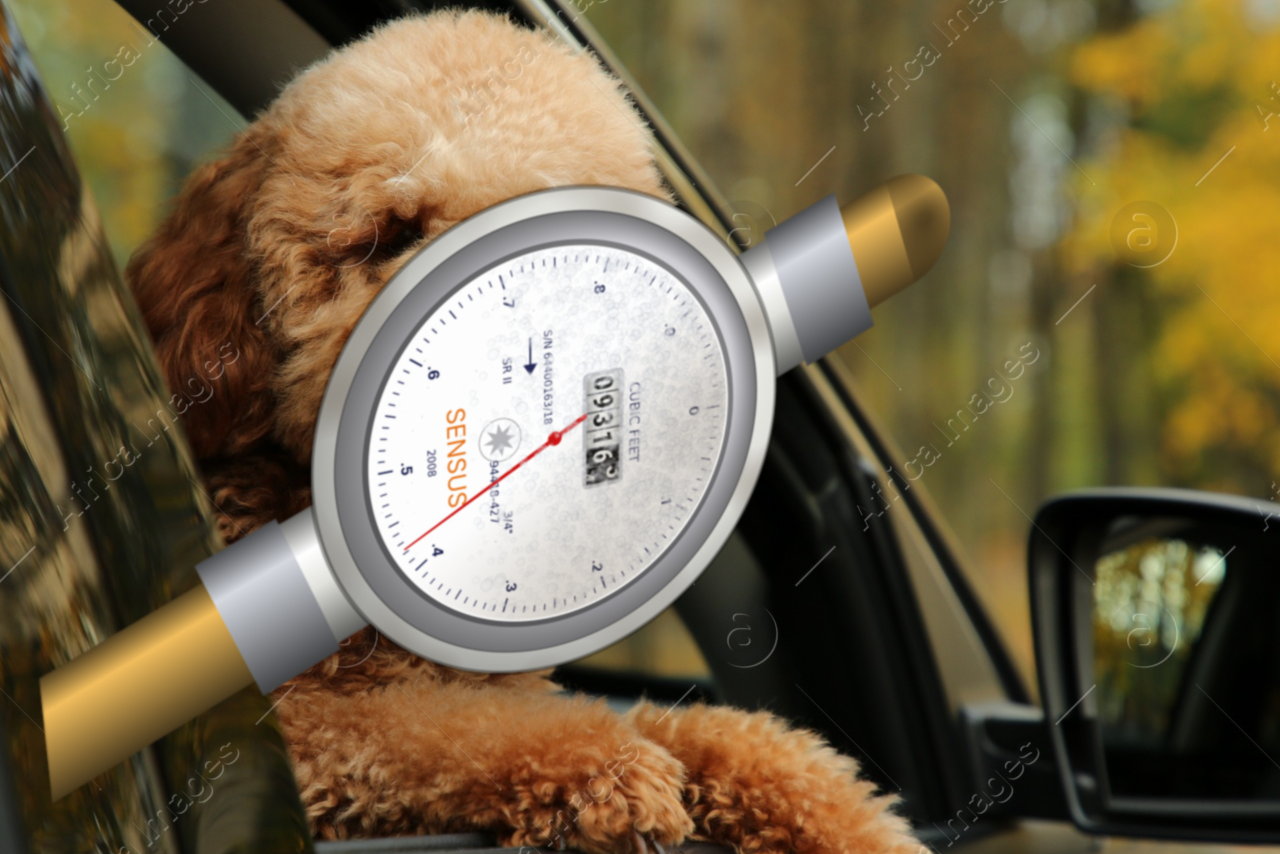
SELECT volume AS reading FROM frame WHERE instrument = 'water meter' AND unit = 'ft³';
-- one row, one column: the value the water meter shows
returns 93163.42 ft³
